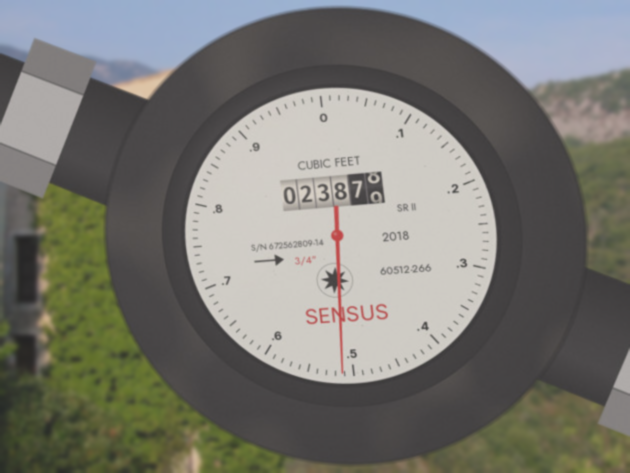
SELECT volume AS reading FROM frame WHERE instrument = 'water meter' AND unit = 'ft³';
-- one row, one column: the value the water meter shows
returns 23878.51 ft³
